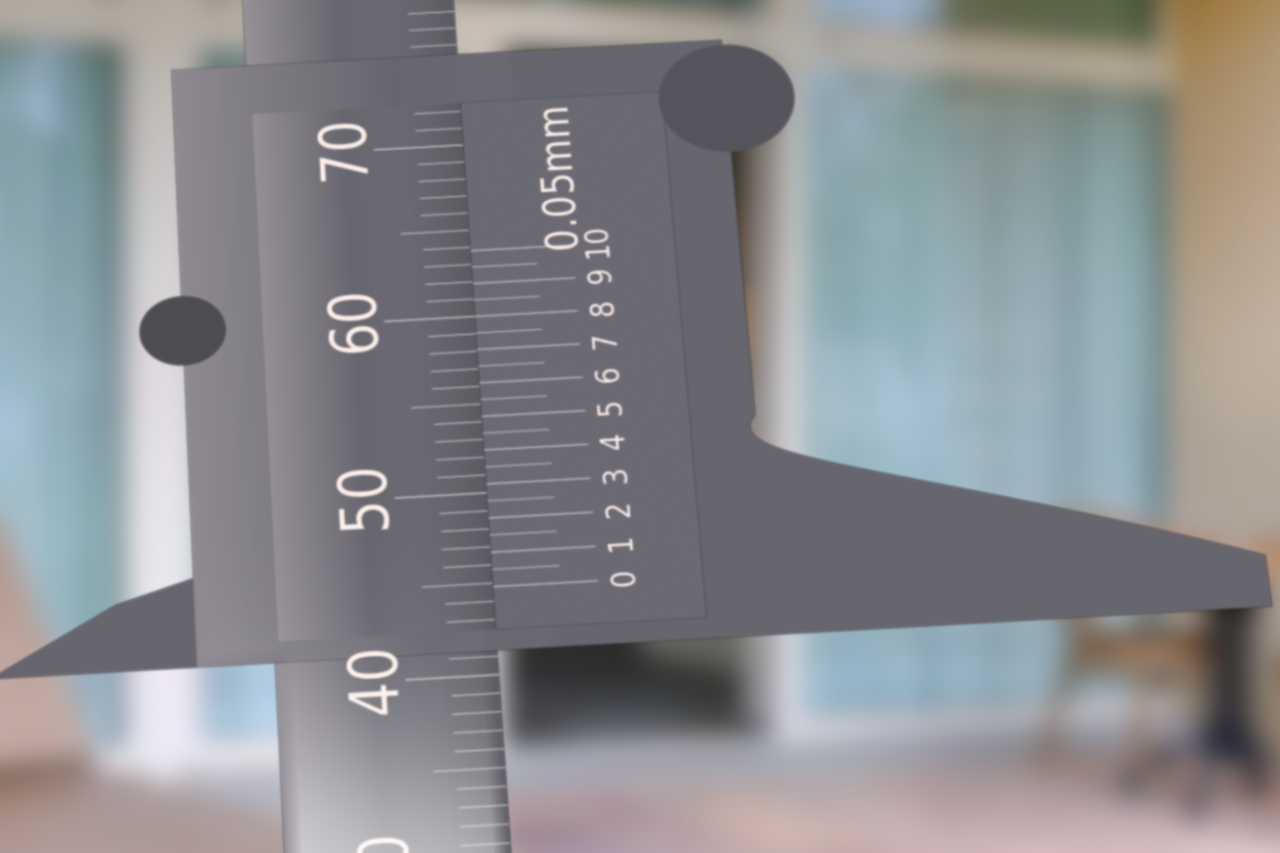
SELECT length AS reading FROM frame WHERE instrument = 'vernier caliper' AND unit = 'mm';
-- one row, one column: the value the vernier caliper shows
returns 44.8 mm
